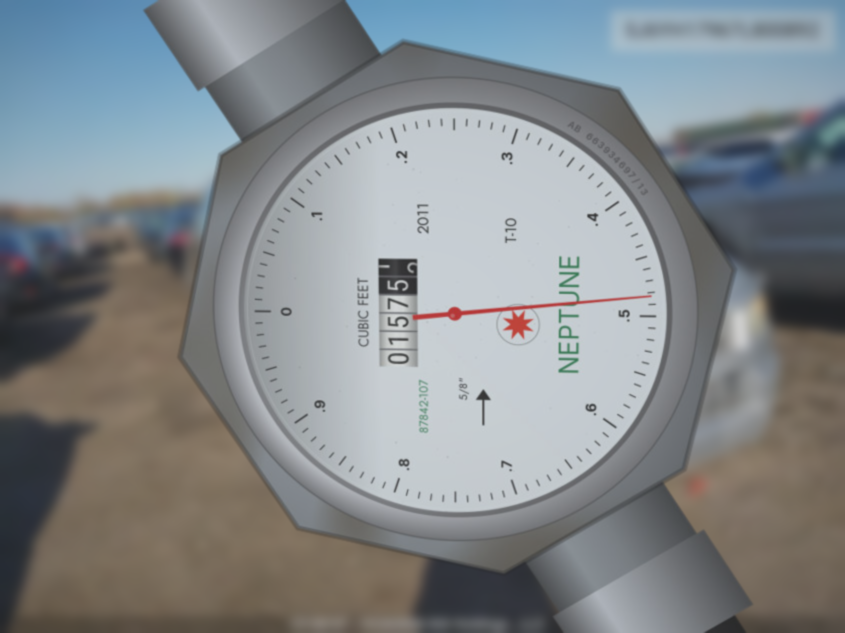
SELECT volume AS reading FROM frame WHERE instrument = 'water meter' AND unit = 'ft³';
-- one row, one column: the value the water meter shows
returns 15751.48 ft³
